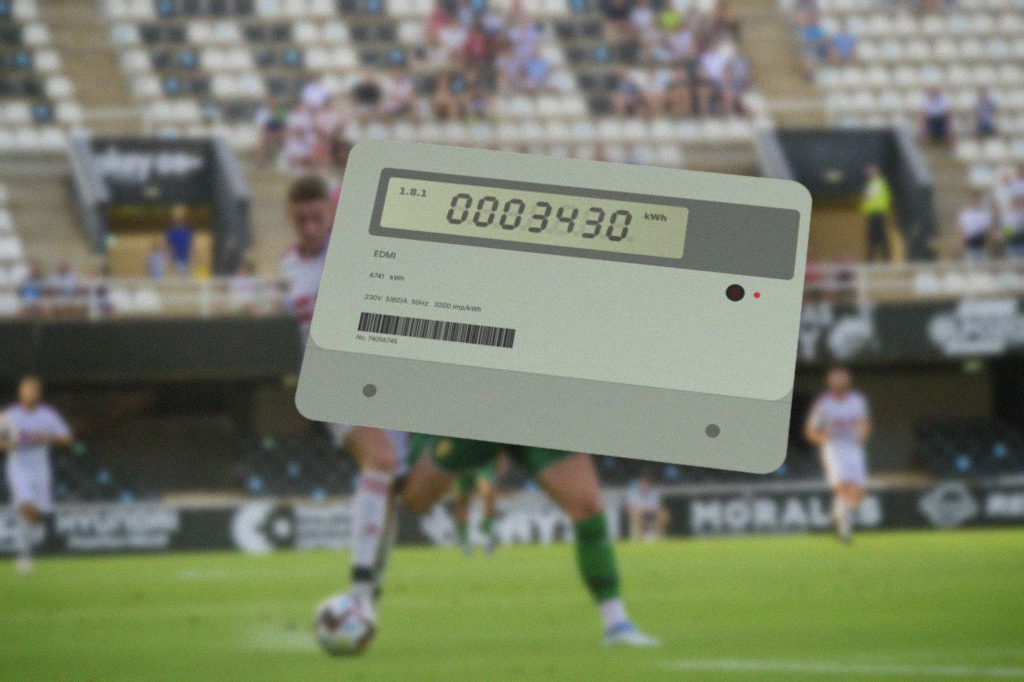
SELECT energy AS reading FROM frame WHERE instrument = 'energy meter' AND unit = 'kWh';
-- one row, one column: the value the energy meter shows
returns 3430 kWh
